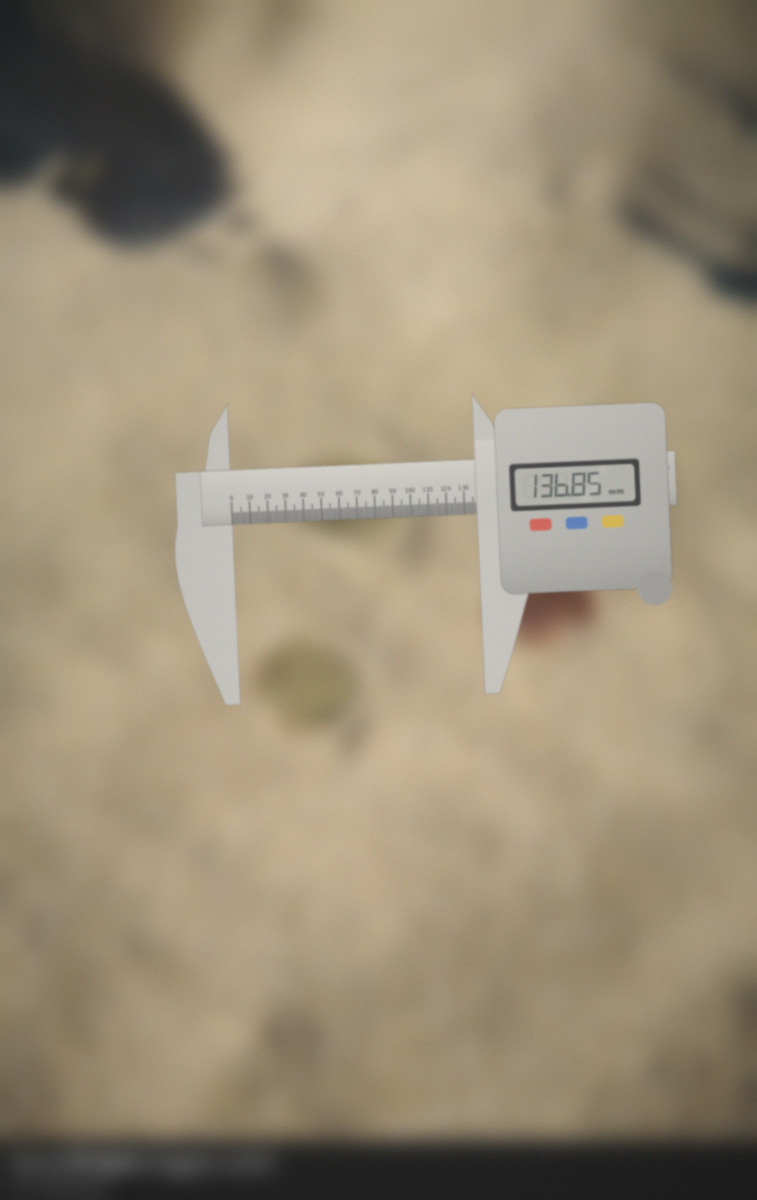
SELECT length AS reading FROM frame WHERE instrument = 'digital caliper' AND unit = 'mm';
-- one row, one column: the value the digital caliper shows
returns 136.85 mm
